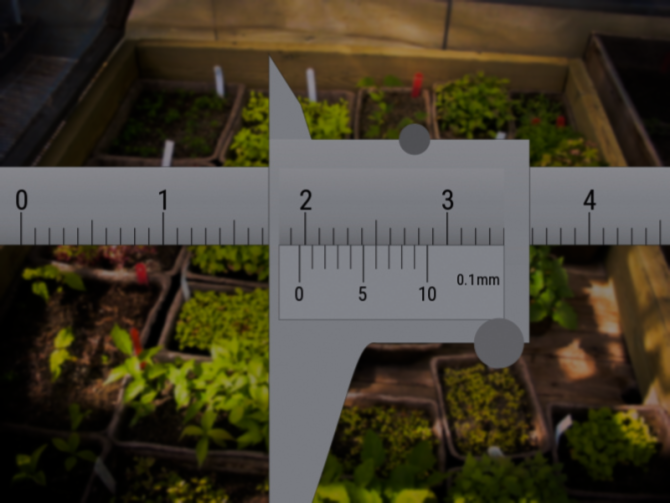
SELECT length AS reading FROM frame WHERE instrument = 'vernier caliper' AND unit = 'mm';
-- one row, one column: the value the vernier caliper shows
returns 19.6 mm
